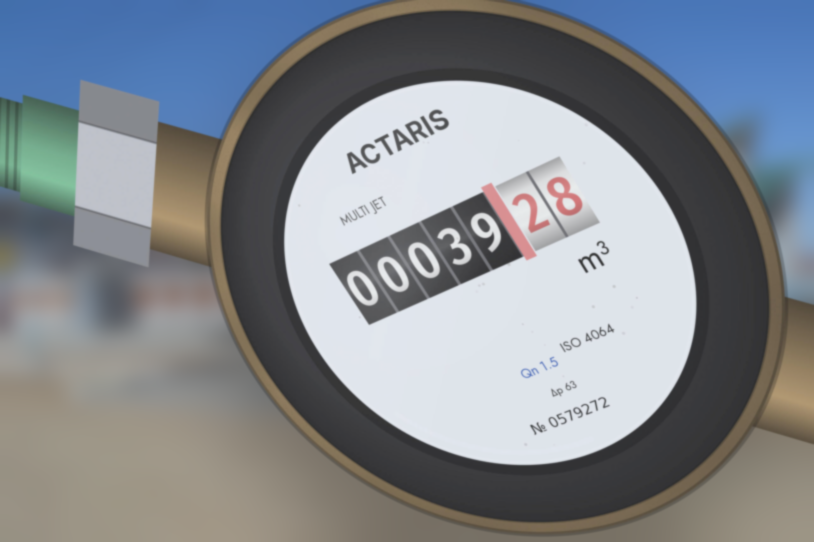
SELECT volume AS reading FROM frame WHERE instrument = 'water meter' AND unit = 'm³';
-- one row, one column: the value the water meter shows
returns 39.28 m³
